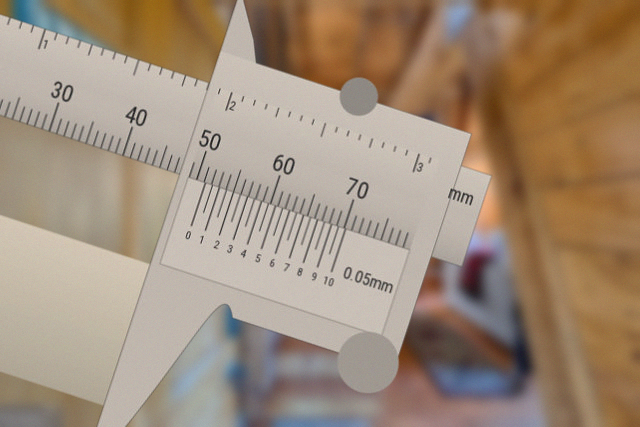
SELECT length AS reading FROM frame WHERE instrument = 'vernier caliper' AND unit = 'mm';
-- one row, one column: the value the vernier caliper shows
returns 51.2 mm
